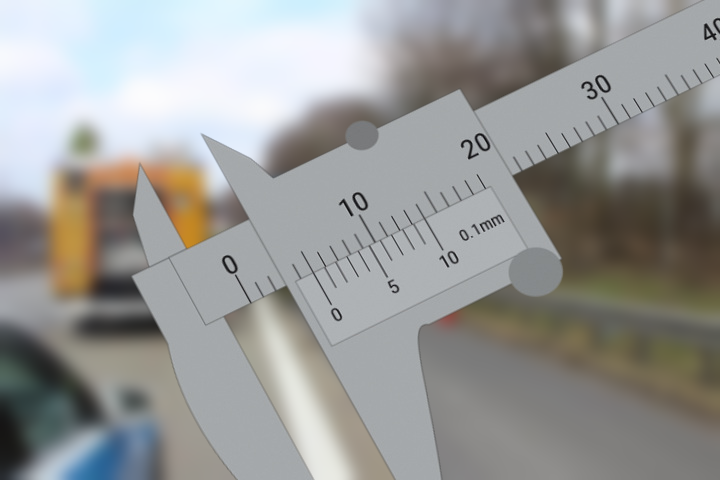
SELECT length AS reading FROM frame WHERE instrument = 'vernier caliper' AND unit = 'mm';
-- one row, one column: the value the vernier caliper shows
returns 5.0 mm
